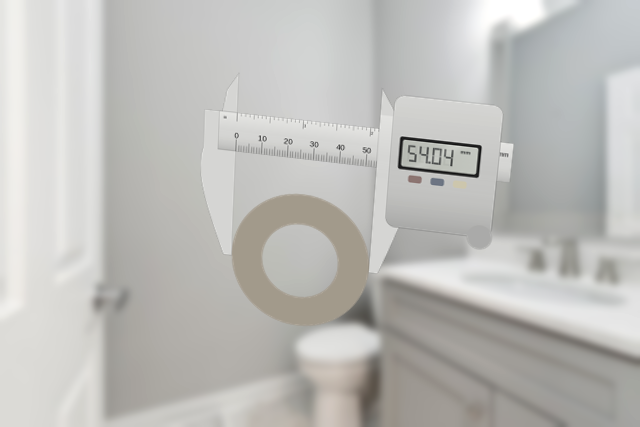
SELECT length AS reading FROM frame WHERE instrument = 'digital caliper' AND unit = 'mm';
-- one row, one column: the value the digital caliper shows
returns 54.04 mm
